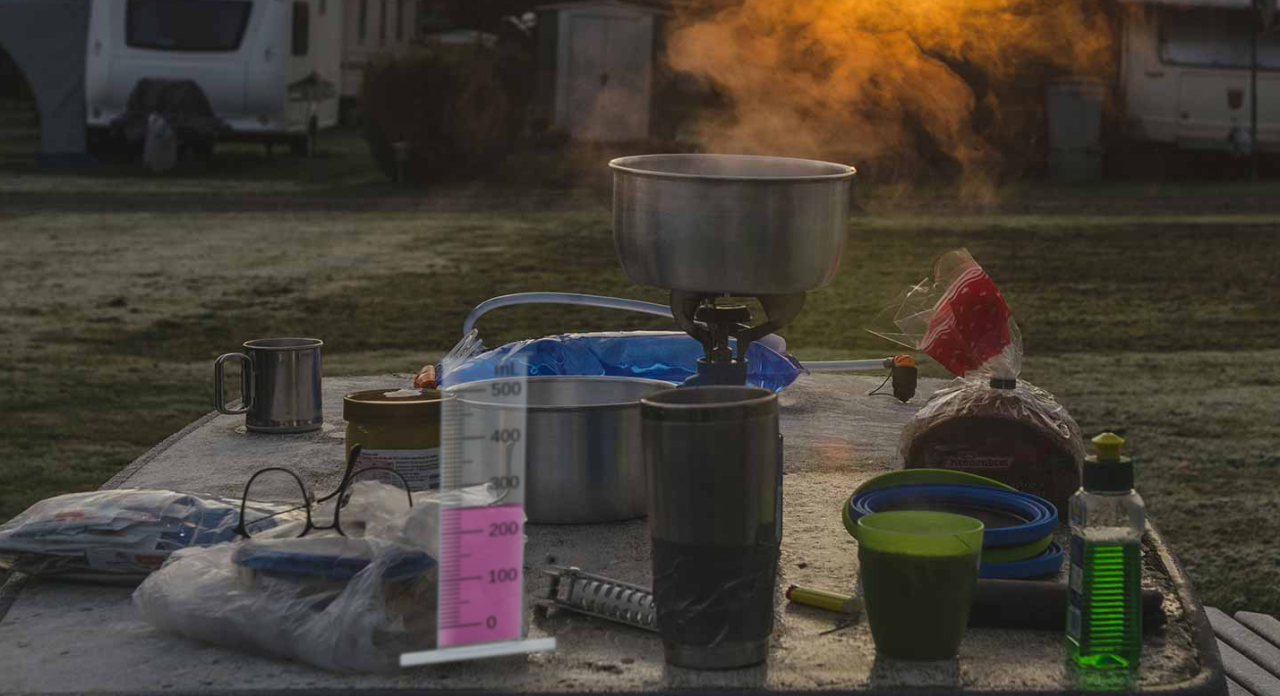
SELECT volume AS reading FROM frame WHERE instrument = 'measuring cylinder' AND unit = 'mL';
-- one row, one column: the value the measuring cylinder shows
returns 250 mL
